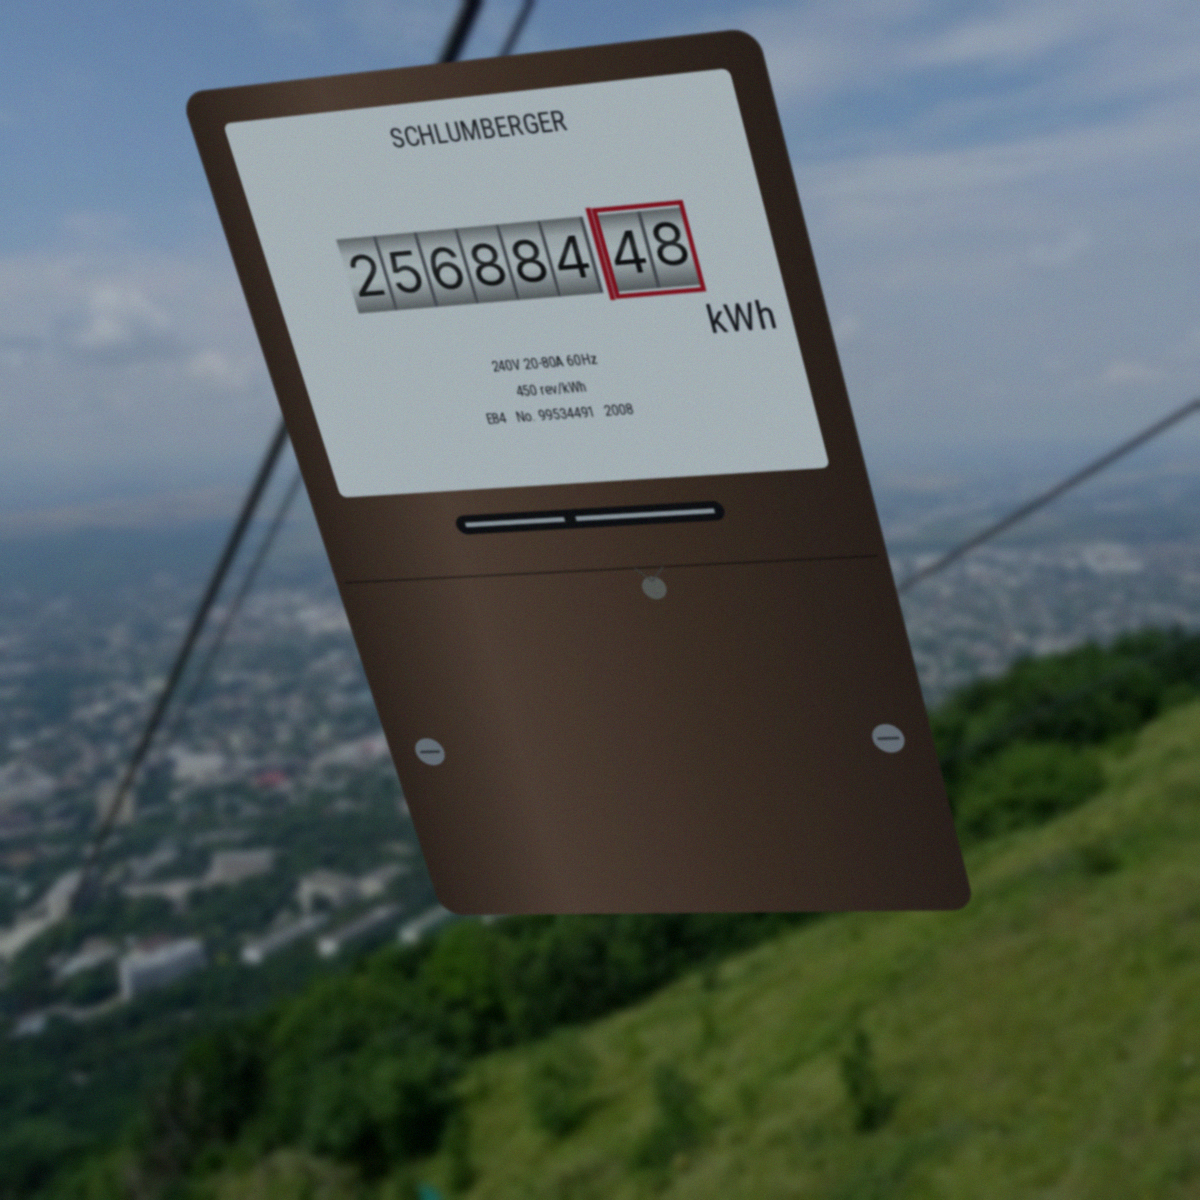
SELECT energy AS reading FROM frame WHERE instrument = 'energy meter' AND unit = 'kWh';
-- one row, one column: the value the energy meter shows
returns 256884.48 kWh
